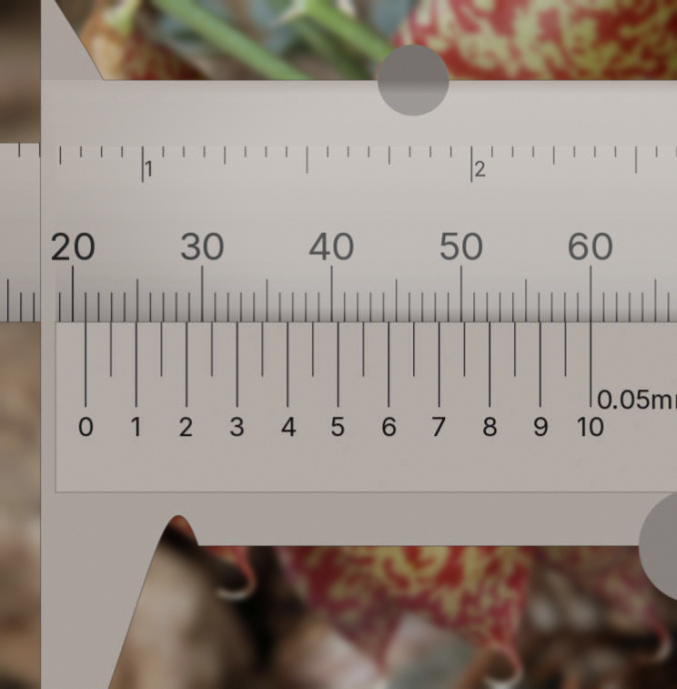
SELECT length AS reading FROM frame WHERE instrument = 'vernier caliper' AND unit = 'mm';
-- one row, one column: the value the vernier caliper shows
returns 21.0 mm
